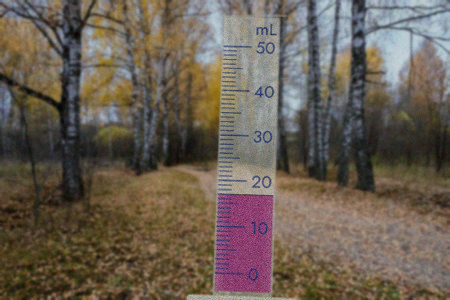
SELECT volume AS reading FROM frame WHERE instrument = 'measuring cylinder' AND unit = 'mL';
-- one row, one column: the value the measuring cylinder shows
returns 17 mL
